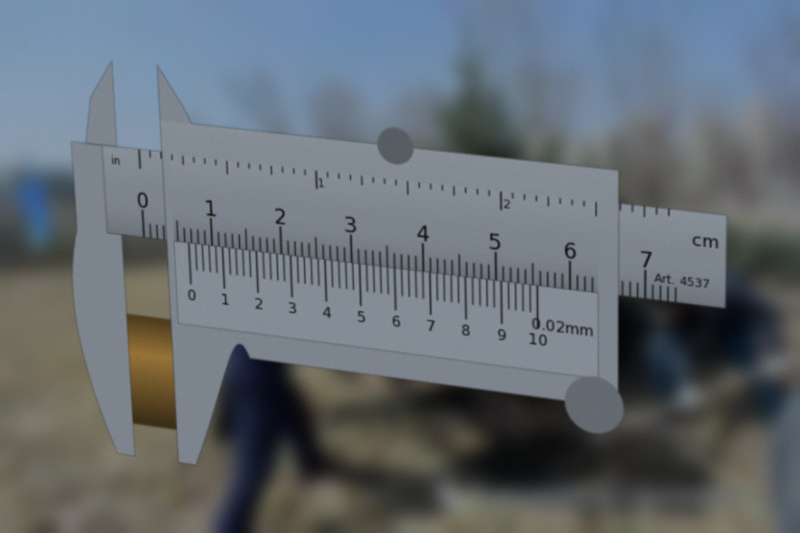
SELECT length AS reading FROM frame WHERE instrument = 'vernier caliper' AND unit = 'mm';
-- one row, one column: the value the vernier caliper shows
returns 6.6 mm
